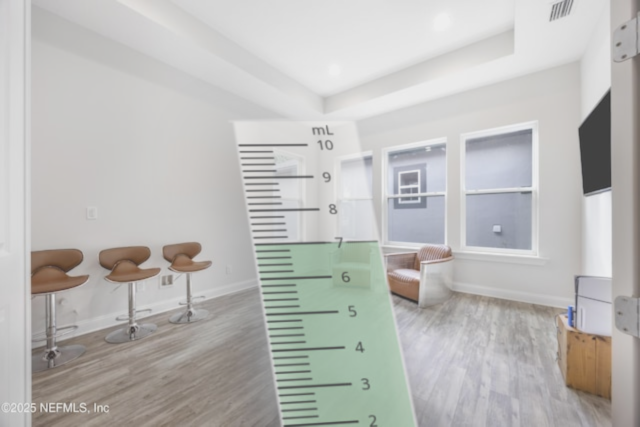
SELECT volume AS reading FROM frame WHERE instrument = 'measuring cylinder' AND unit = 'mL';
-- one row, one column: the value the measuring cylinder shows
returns 7 mL
